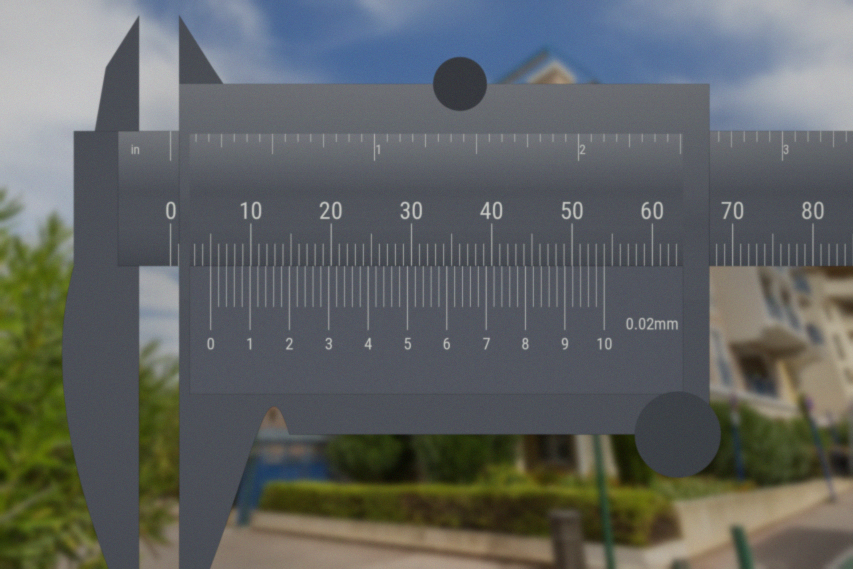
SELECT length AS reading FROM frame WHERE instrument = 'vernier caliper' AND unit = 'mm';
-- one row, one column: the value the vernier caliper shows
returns 5.0 mm
